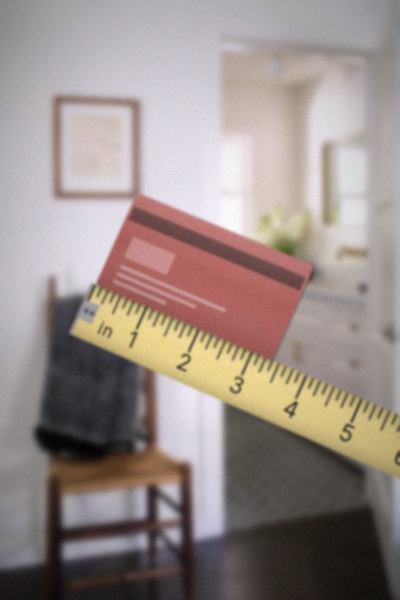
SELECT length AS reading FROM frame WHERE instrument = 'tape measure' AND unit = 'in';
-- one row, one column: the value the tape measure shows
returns 3.375 in
